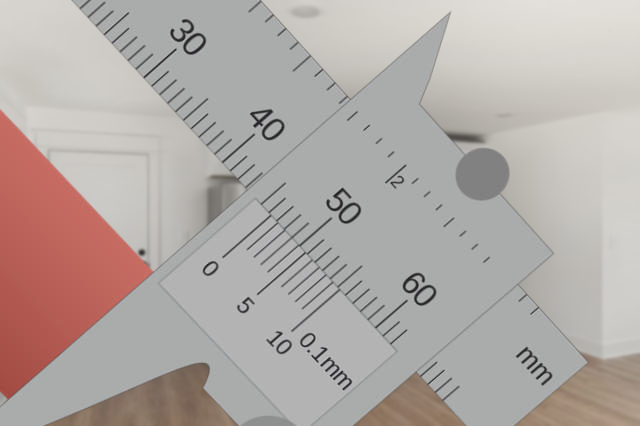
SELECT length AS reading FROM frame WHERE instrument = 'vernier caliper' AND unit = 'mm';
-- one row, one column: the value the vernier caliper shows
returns 46.3 mm
